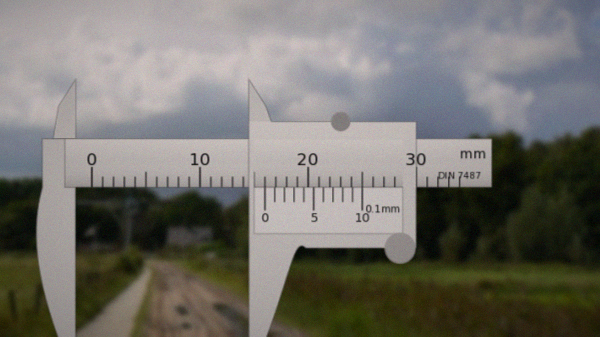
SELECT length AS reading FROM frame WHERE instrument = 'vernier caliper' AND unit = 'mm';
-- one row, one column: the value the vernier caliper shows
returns 16.0 mm
